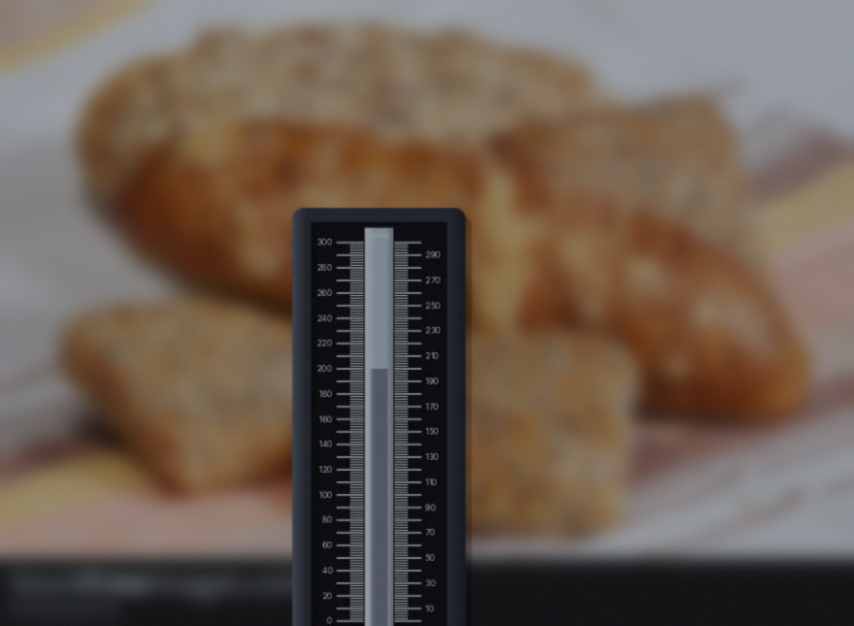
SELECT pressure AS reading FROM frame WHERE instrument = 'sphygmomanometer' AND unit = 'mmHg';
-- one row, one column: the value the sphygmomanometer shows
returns 200 mmHg
